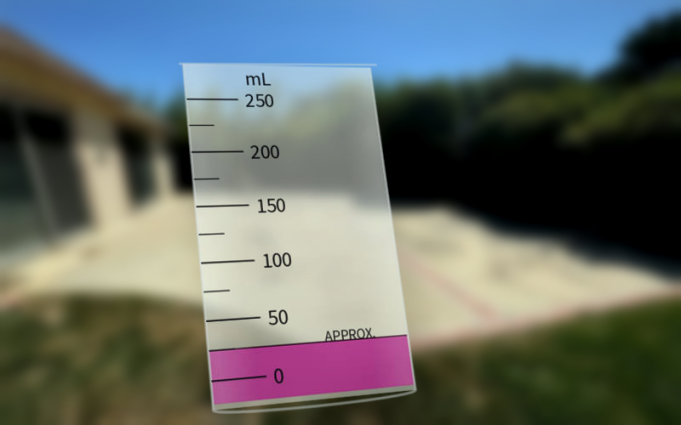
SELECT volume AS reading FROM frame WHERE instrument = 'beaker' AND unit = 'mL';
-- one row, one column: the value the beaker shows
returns 25 mL
